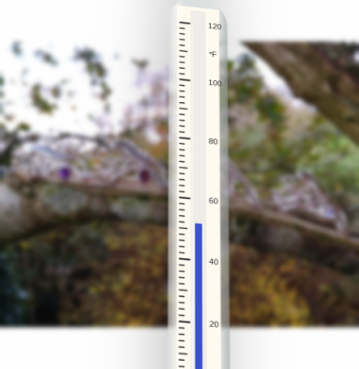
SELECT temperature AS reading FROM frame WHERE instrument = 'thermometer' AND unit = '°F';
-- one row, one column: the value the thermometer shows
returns 52 °F
